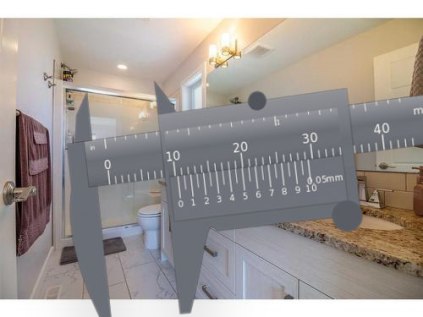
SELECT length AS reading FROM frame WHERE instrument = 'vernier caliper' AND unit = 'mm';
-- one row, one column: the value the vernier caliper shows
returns 10.4 mm
